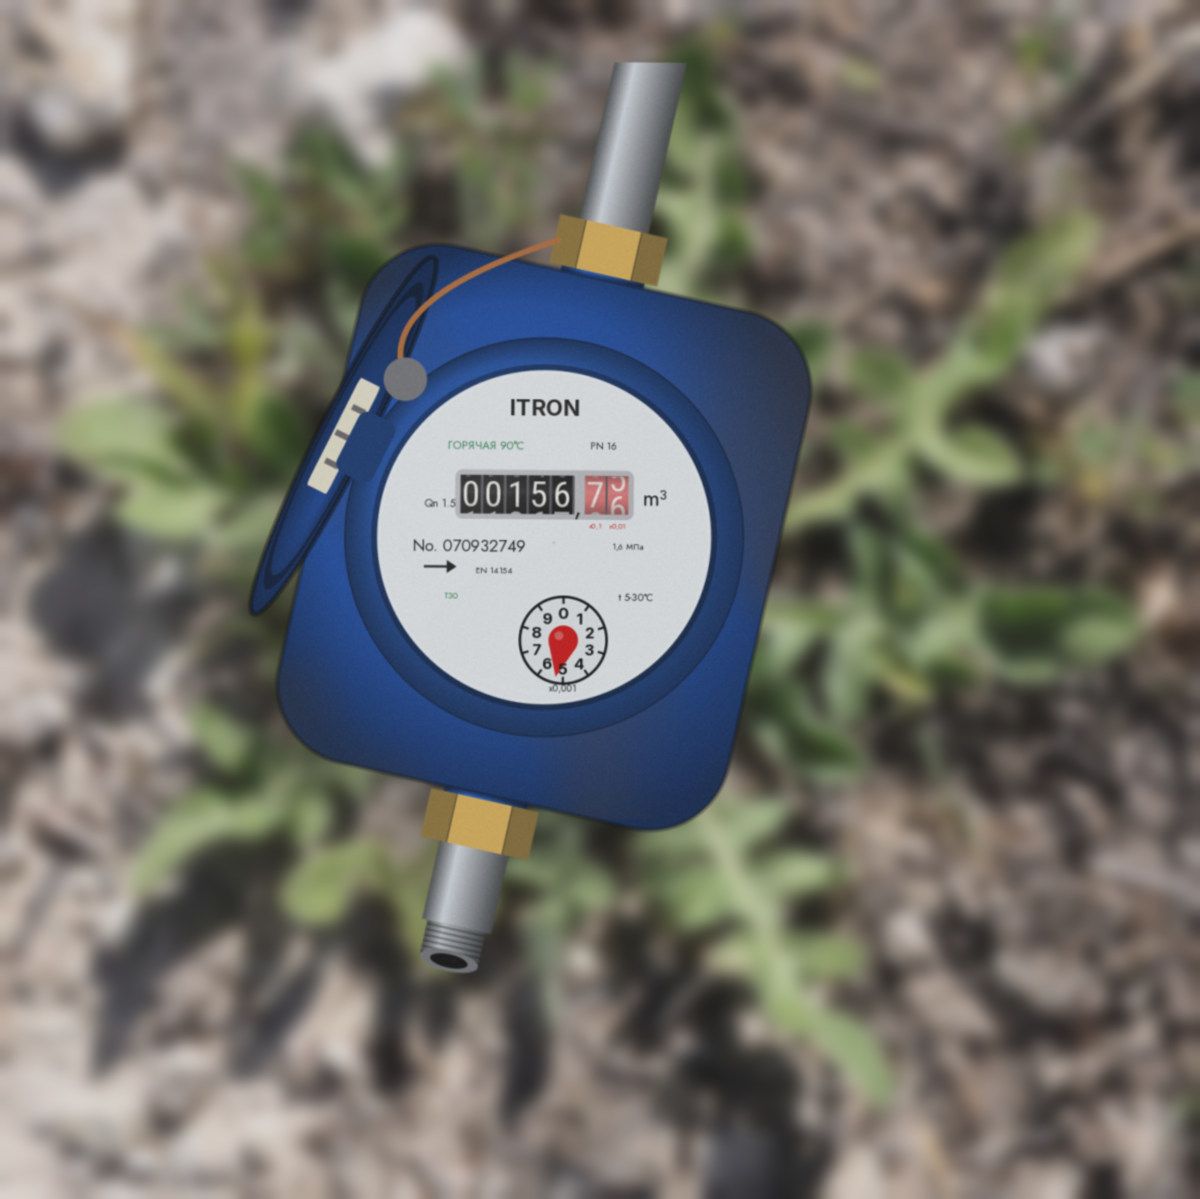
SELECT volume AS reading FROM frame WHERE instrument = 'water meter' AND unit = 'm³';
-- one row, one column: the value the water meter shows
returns 156.755 m³
